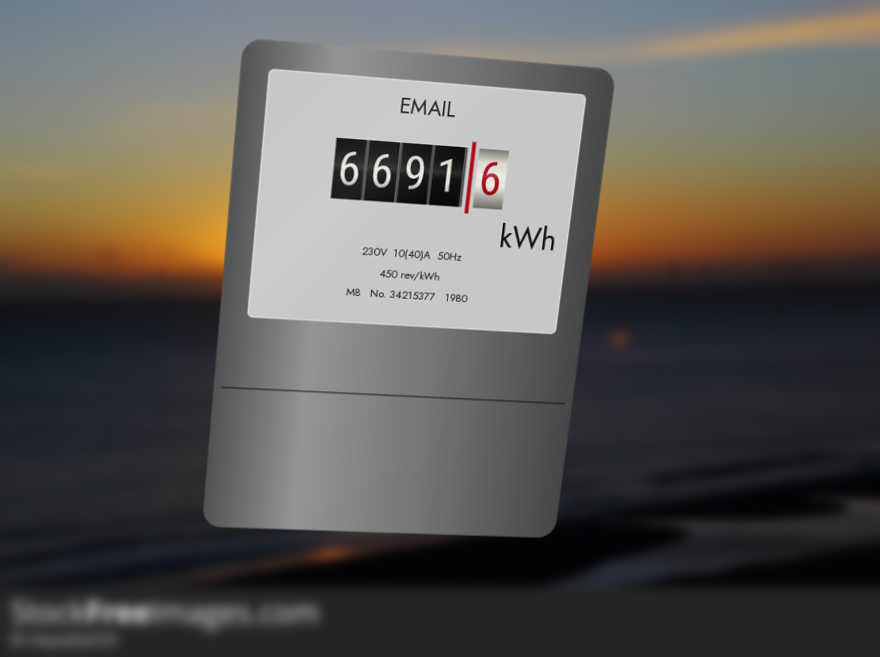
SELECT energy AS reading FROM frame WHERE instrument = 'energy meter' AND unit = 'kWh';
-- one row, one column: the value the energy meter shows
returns 6691.6 kWh
